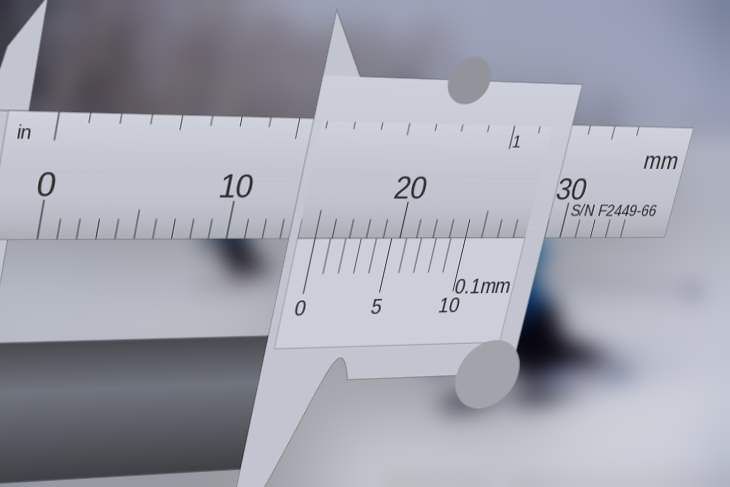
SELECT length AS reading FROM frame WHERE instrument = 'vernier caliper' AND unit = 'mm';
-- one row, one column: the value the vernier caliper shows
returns 15.0 mm
